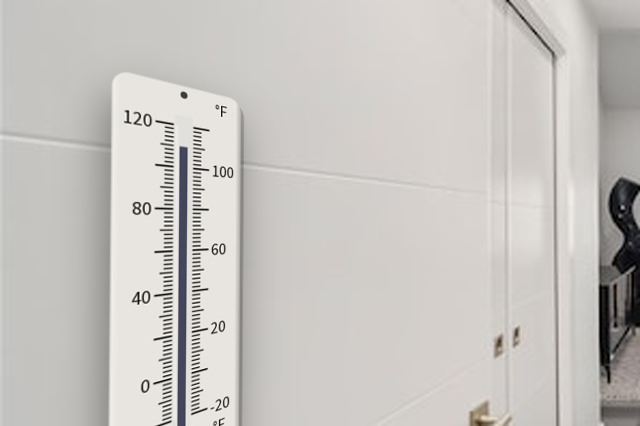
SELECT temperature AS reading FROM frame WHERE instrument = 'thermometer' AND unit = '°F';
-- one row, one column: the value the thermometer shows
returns 110 °F
